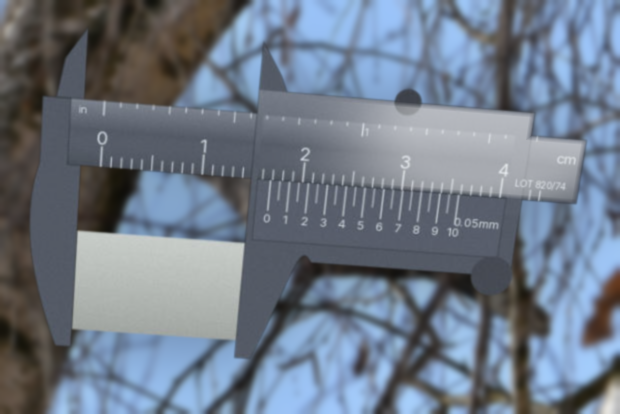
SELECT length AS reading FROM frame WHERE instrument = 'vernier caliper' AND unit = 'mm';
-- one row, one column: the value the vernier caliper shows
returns 16.8 mm
